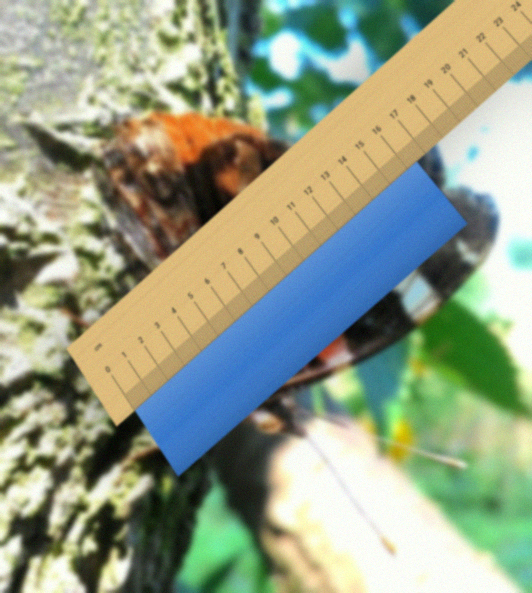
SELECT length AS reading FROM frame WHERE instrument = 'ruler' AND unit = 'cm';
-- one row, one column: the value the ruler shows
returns 16.5 cm
